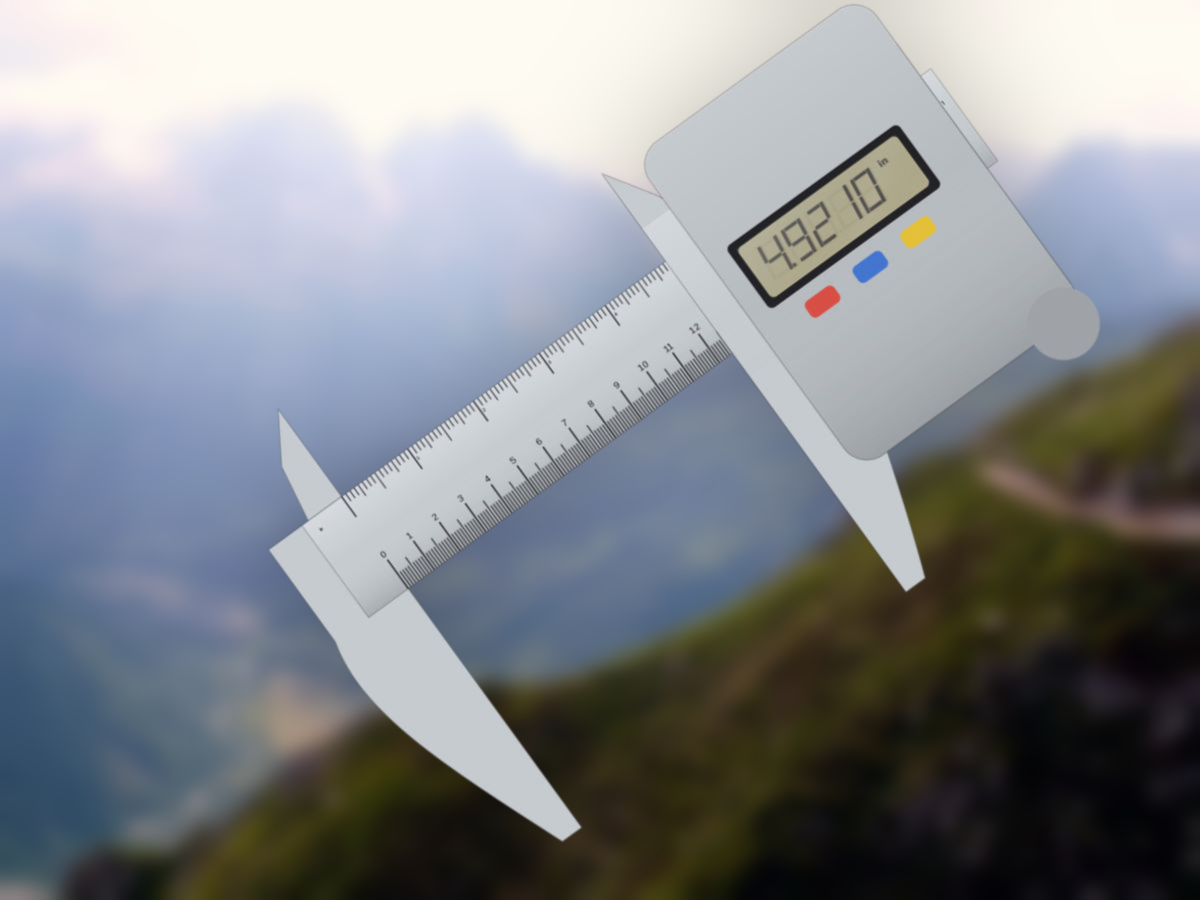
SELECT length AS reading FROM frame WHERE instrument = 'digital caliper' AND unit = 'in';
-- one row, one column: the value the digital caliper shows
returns 4.9210 in
